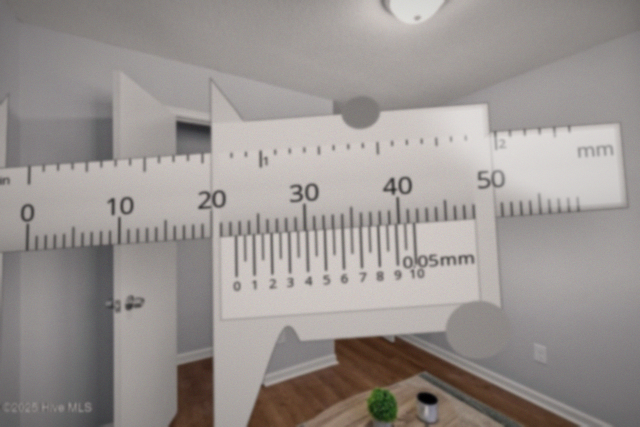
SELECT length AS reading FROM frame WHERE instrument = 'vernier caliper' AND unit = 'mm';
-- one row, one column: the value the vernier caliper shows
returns 22.6 mm
